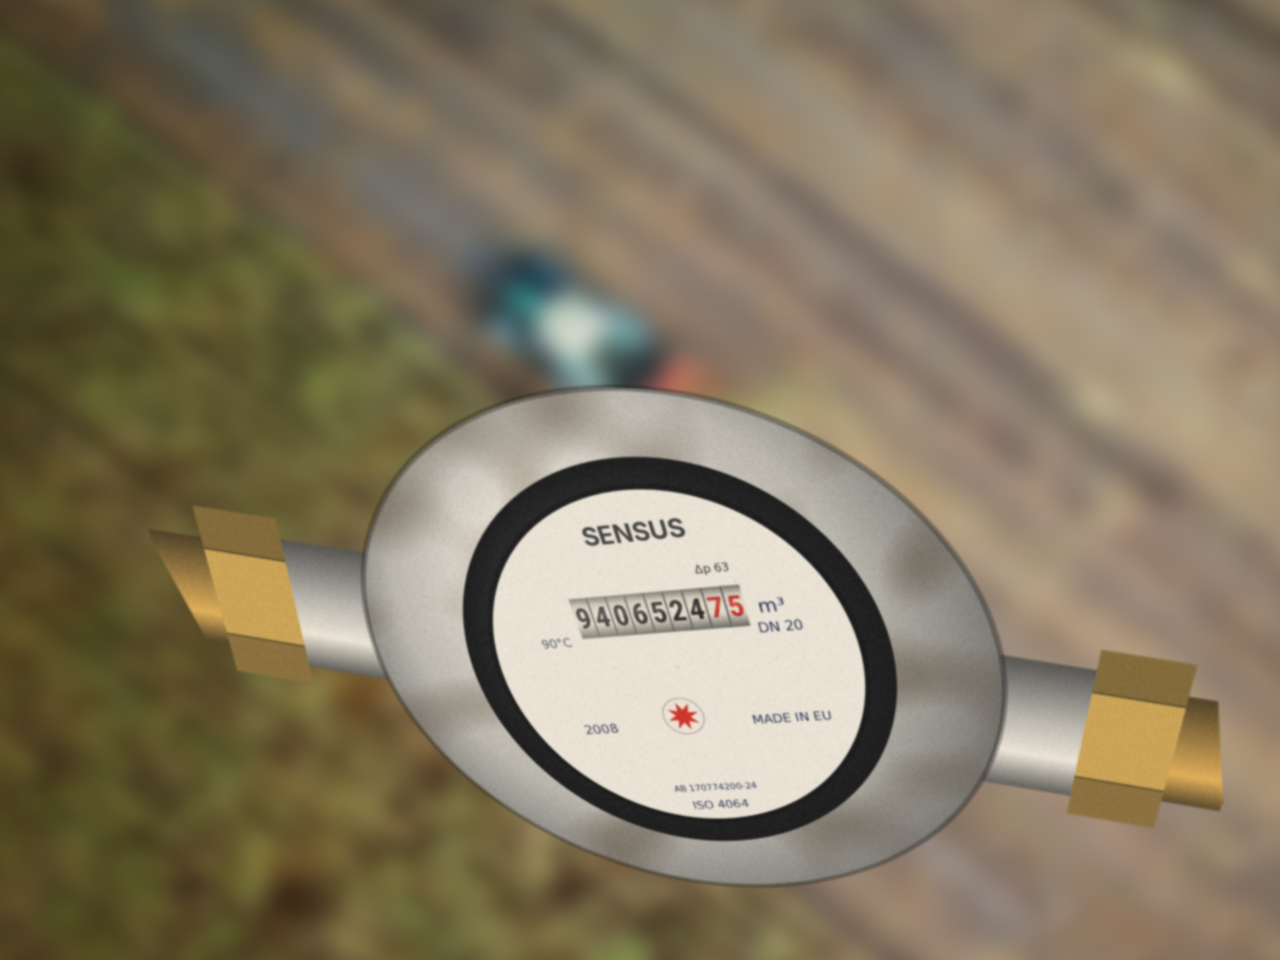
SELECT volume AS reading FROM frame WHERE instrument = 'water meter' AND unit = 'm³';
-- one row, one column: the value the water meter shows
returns 9406524.75 m³
